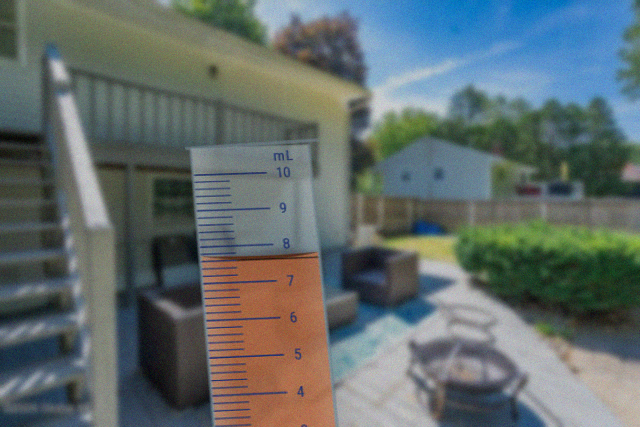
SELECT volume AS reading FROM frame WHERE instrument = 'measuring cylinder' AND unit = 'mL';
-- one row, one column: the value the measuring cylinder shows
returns 7.6 mL
